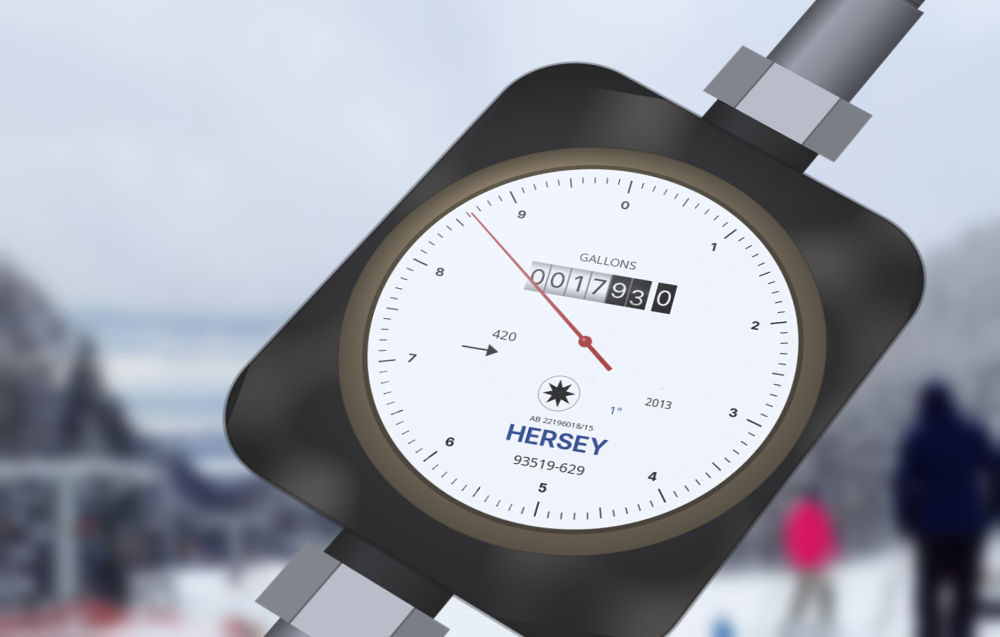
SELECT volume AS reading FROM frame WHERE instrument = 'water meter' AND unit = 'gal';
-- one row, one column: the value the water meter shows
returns 17928.6 gal
